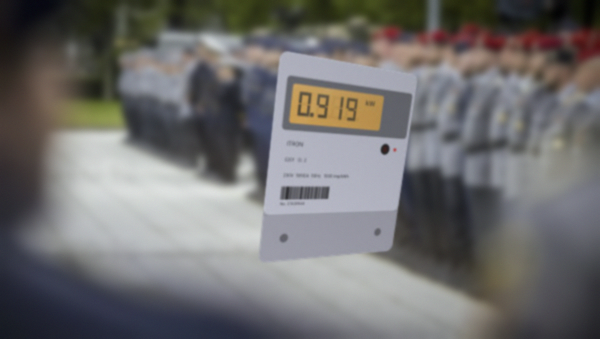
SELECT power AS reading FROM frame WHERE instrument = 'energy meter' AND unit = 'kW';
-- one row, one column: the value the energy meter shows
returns 0.919 kW
